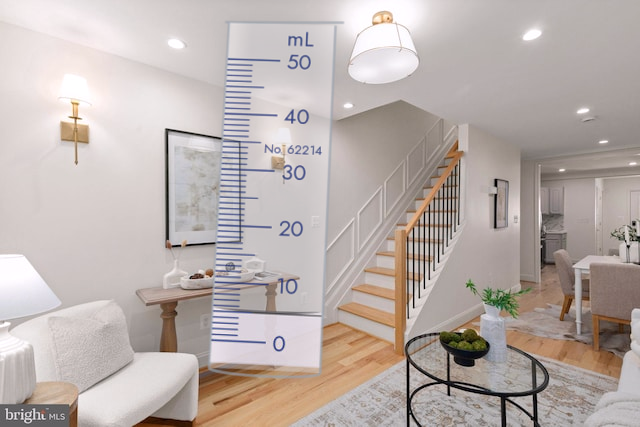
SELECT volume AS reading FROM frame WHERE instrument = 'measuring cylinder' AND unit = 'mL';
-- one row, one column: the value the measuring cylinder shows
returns 5 mL
